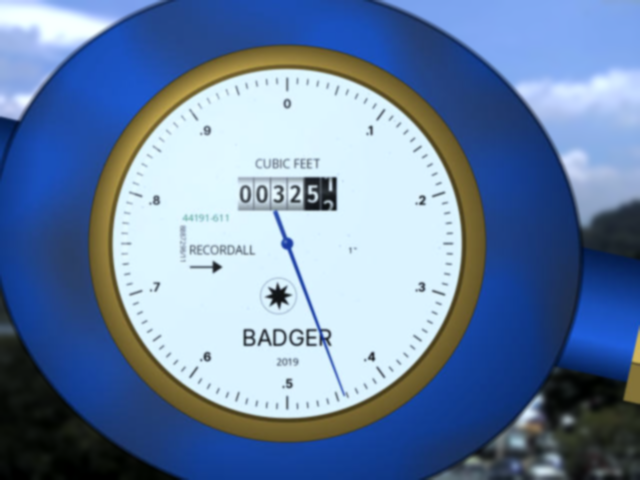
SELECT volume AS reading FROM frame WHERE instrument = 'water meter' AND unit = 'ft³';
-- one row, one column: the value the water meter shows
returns 3251.44 ft³
